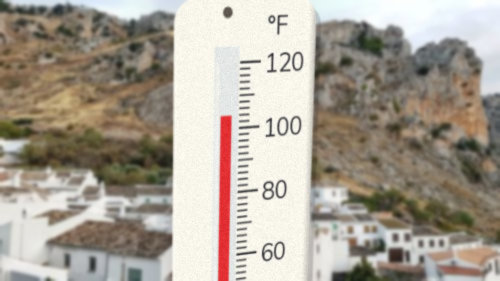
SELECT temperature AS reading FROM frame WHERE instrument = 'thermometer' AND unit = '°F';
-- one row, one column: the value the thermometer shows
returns 104 °F
